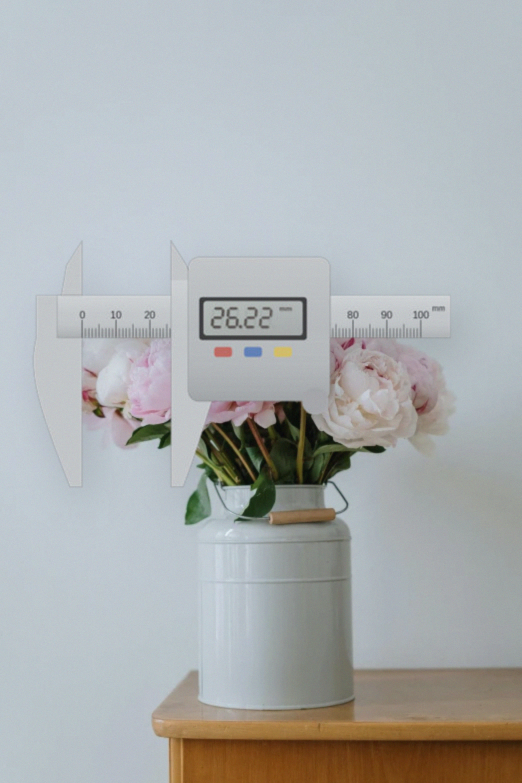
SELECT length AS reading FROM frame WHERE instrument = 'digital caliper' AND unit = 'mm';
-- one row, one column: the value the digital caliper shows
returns 26.22 mm
